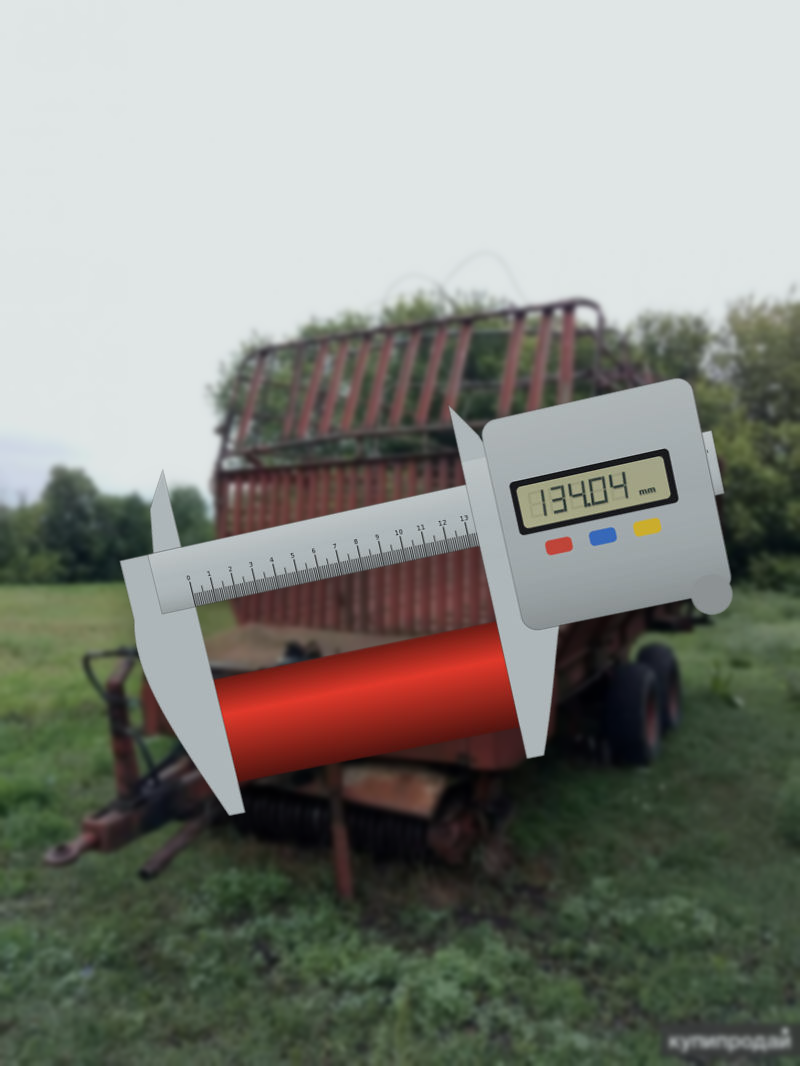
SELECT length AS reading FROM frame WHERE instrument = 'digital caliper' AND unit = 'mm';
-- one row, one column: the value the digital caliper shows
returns 134.04 mm
